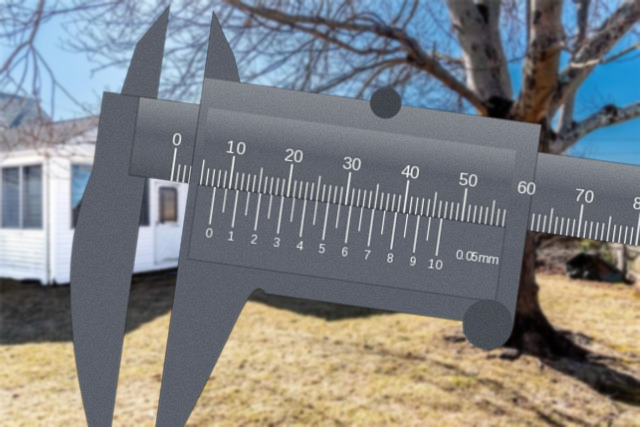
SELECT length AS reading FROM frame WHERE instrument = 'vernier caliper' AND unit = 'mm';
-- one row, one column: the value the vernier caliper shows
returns 7.5 mm
